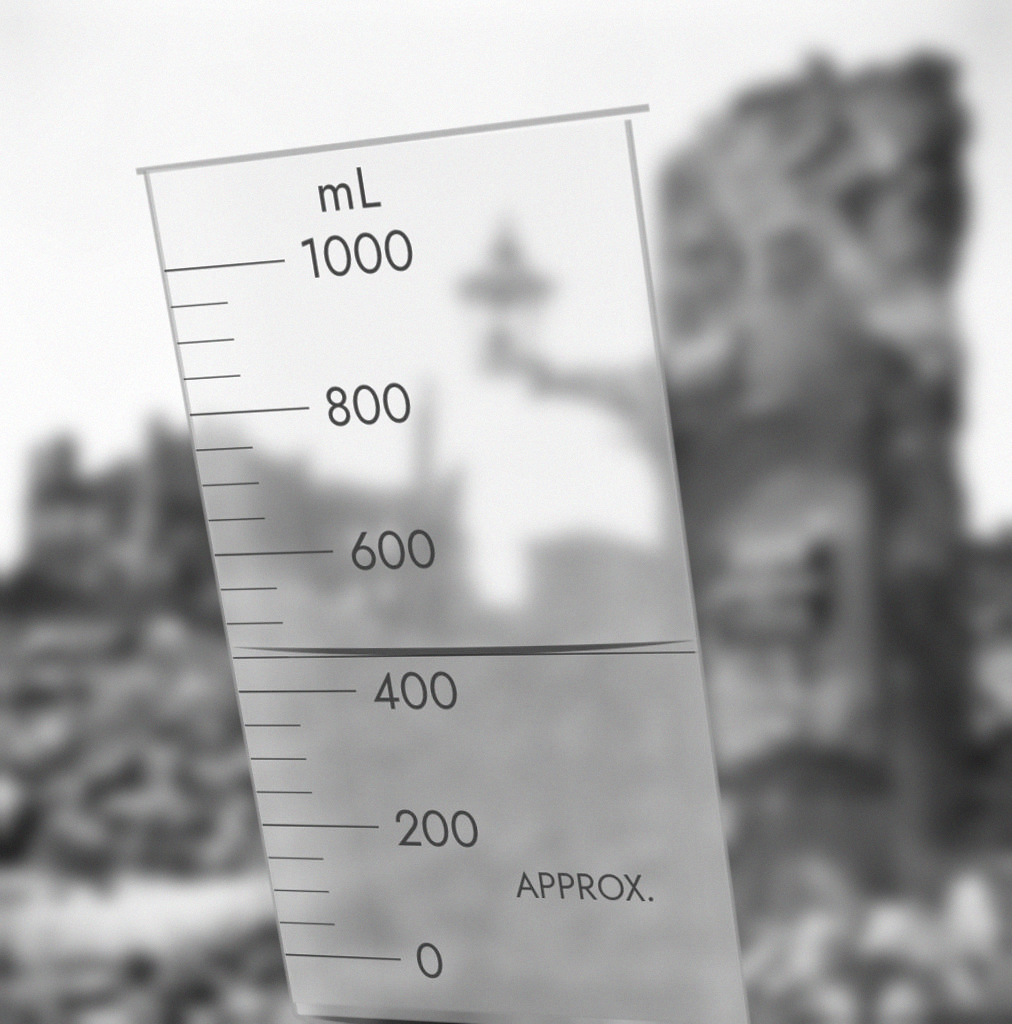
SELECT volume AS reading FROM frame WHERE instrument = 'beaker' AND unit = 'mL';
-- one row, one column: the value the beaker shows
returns 450 mL
